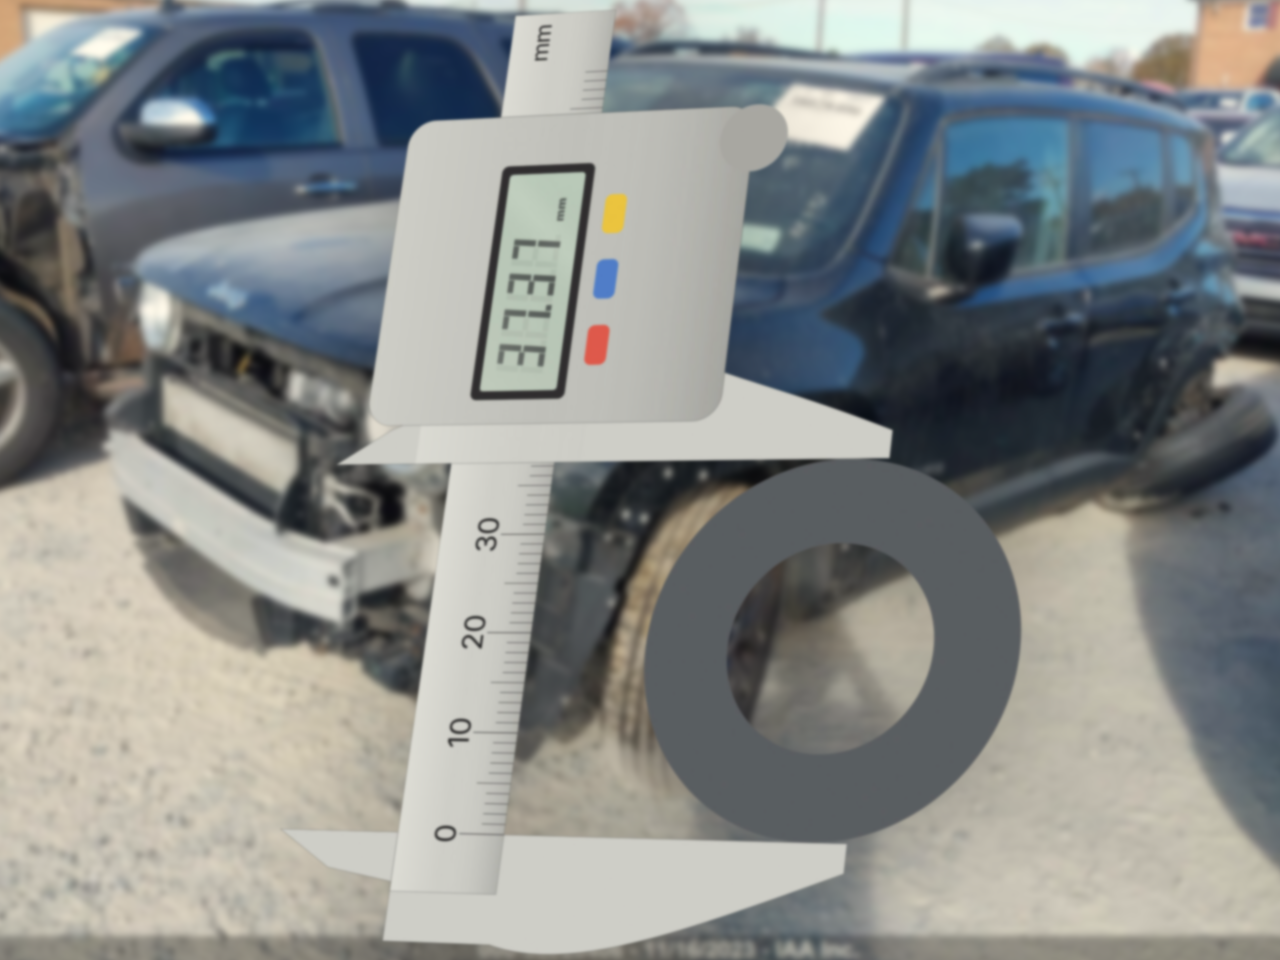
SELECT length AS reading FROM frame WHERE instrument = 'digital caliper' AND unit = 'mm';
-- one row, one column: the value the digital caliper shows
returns 37.37 mm
